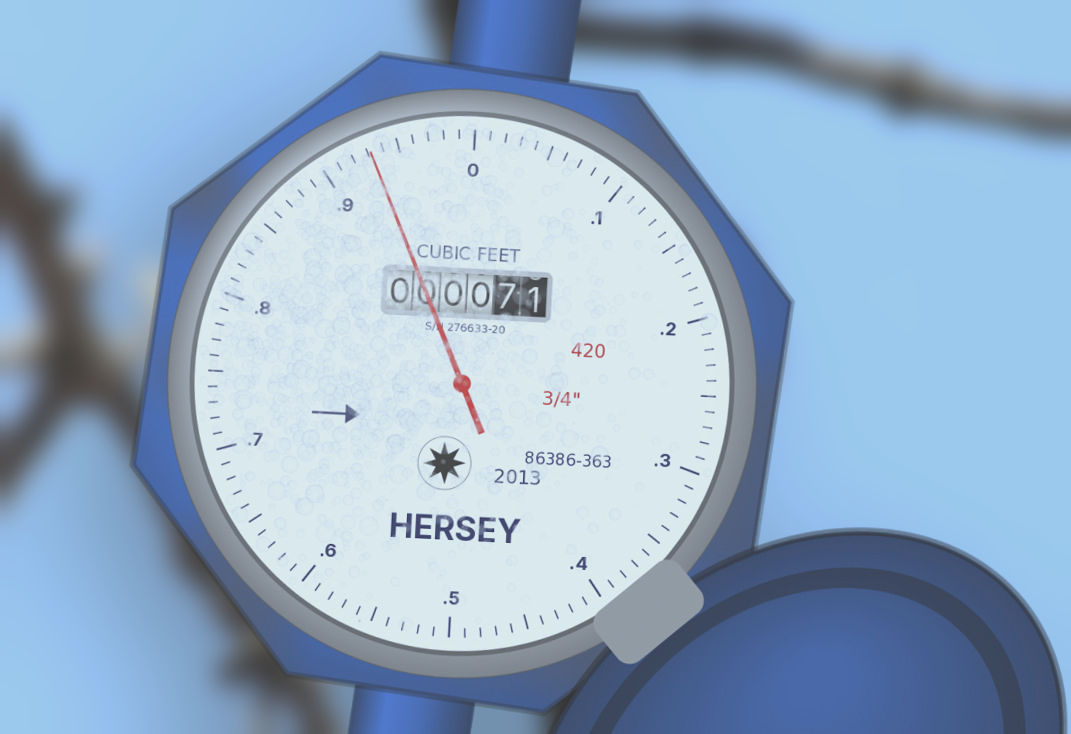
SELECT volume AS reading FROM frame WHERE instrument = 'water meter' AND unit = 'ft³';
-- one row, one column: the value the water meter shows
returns 70.93 ft³
